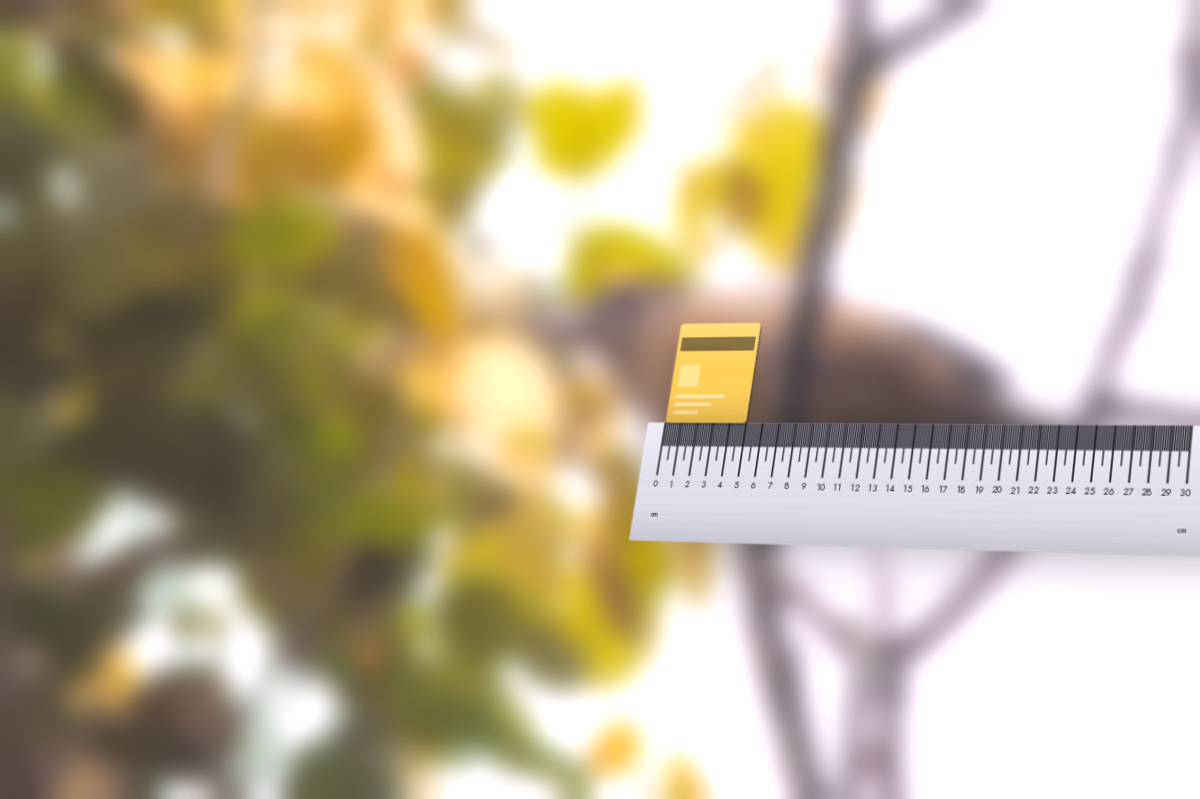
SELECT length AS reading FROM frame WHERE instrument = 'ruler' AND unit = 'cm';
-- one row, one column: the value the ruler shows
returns 5 cm
